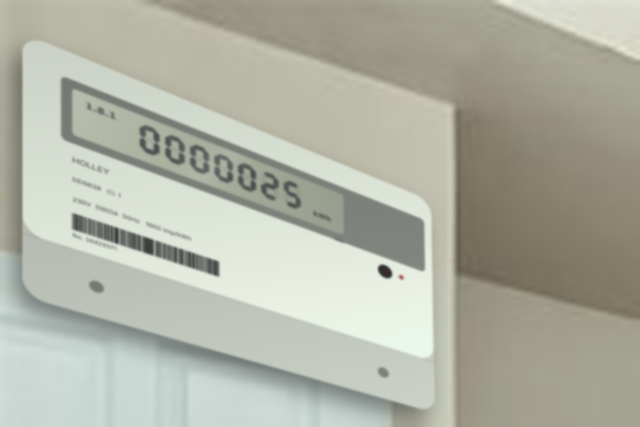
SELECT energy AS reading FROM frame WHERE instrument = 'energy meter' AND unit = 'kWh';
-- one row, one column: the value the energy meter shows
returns 25 kWh
